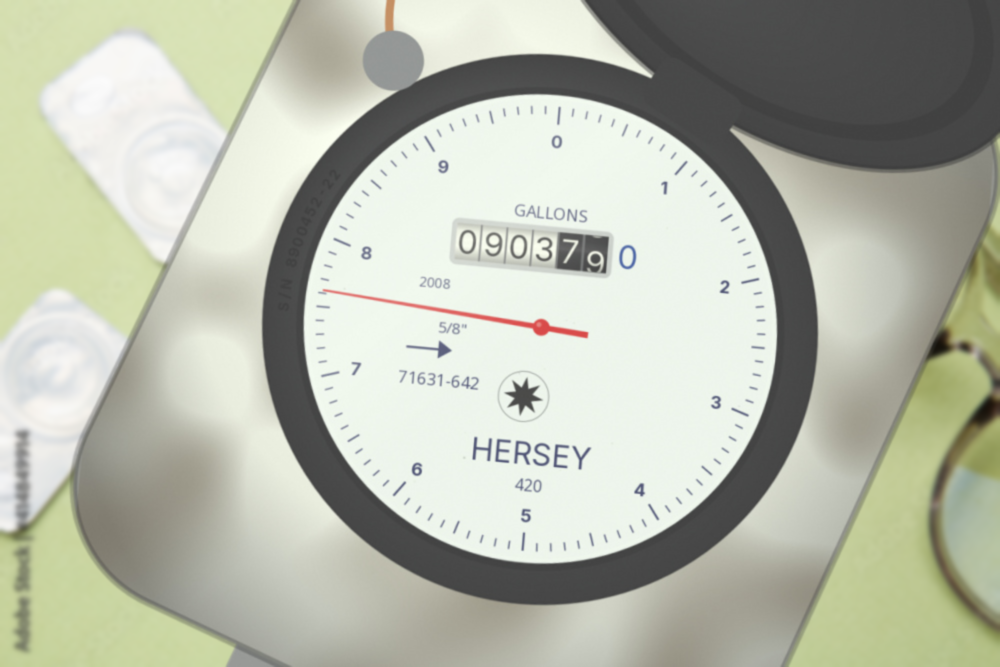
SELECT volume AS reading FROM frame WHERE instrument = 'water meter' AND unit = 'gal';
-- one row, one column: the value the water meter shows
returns 903787.6 gal
